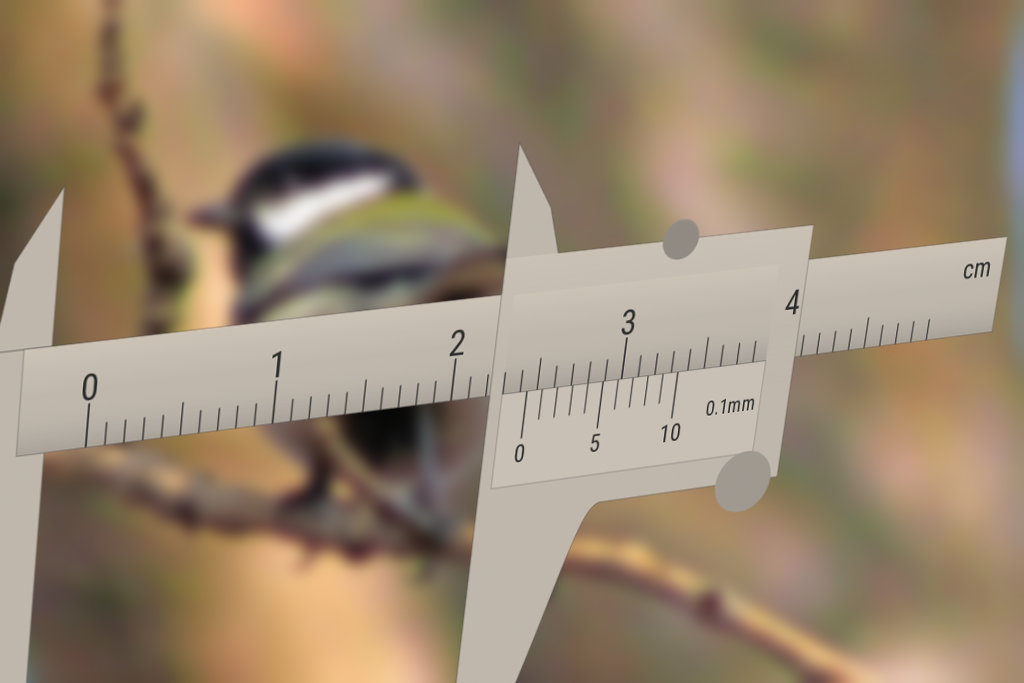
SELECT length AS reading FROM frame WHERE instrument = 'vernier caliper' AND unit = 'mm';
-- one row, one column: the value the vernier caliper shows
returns 24.4 mm
